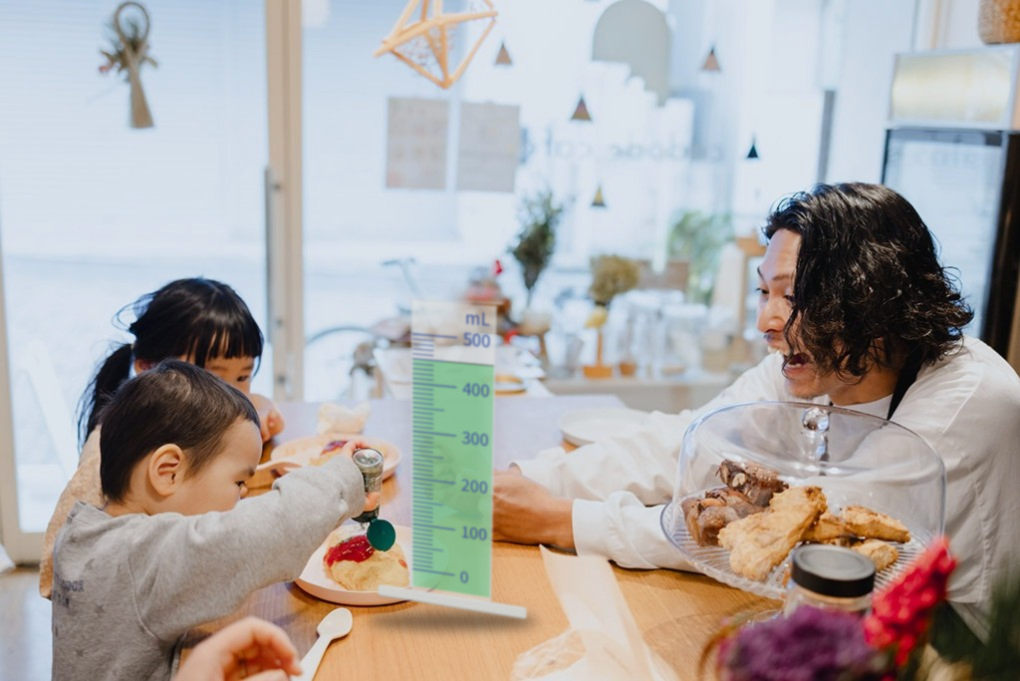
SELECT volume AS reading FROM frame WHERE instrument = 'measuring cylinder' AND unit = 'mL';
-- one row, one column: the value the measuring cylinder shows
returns 450 mL
